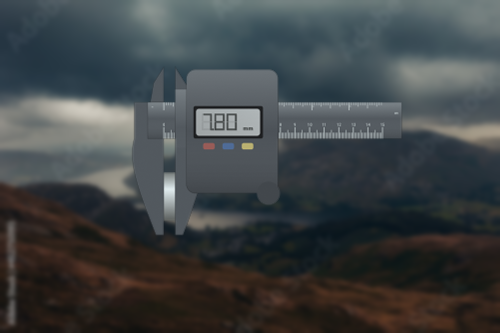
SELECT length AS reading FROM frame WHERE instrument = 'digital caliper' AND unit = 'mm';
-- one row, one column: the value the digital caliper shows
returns 7.80 mm
